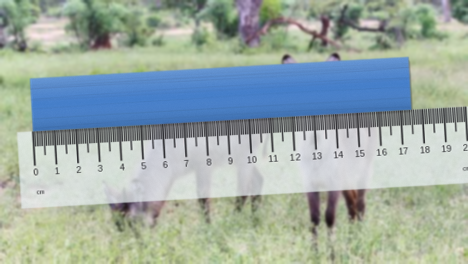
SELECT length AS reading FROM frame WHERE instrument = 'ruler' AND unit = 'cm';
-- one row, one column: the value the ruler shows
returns 17.5 cm
